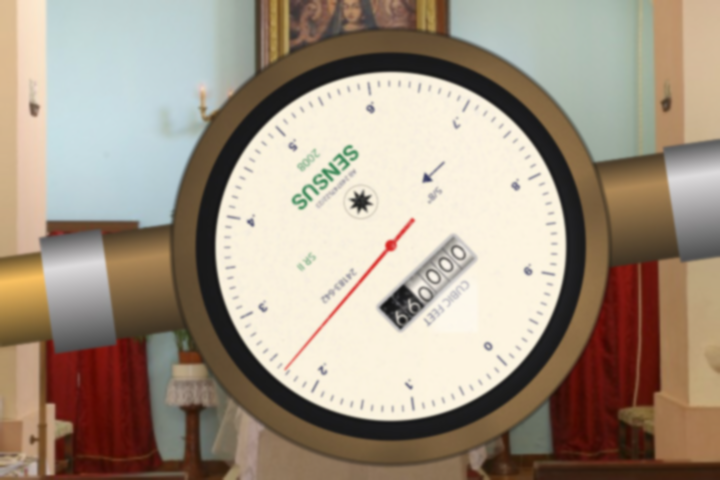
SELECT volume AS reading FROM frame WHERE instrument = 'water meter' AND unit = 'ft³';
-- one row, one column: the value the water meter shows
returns 99.23 ft³
